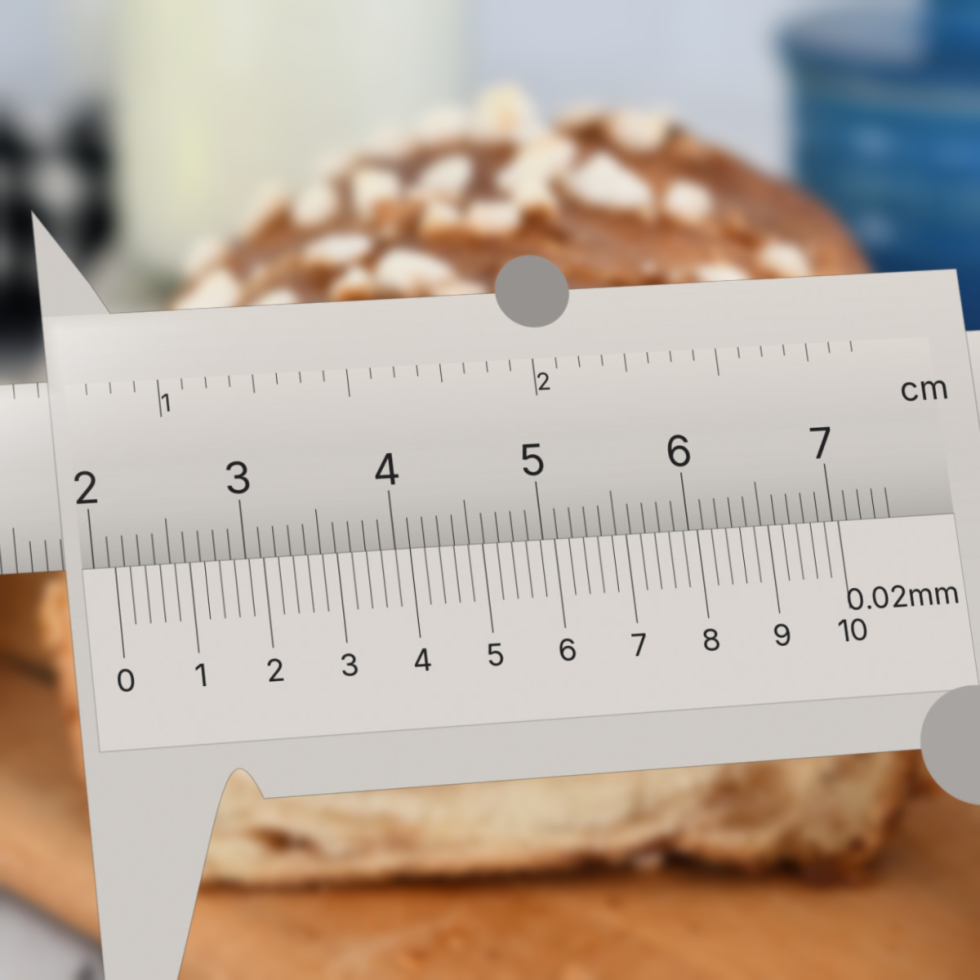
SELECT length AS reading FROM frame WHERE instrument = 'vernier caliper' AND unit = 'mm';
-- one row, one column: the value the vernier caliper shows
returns 21.4 mm
